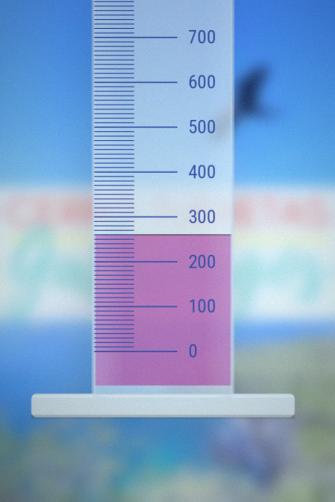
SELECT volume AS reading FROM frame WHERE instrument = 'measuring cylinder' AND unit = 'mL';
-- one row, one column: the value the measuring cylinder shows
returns 260 mL
